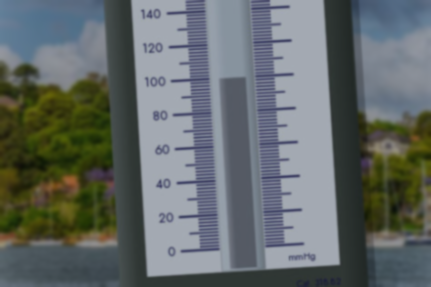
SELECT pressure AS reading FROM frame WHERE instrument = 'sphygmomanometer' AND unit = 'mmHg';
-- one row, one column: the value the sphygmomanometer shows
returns 100 mmHg
